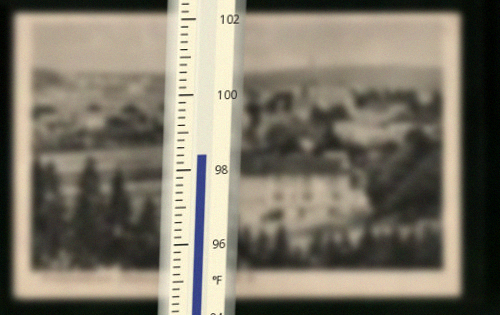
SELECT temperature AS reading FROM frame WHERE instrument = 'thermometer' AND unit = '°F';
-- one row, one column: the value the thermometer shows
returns 98.4 °F
